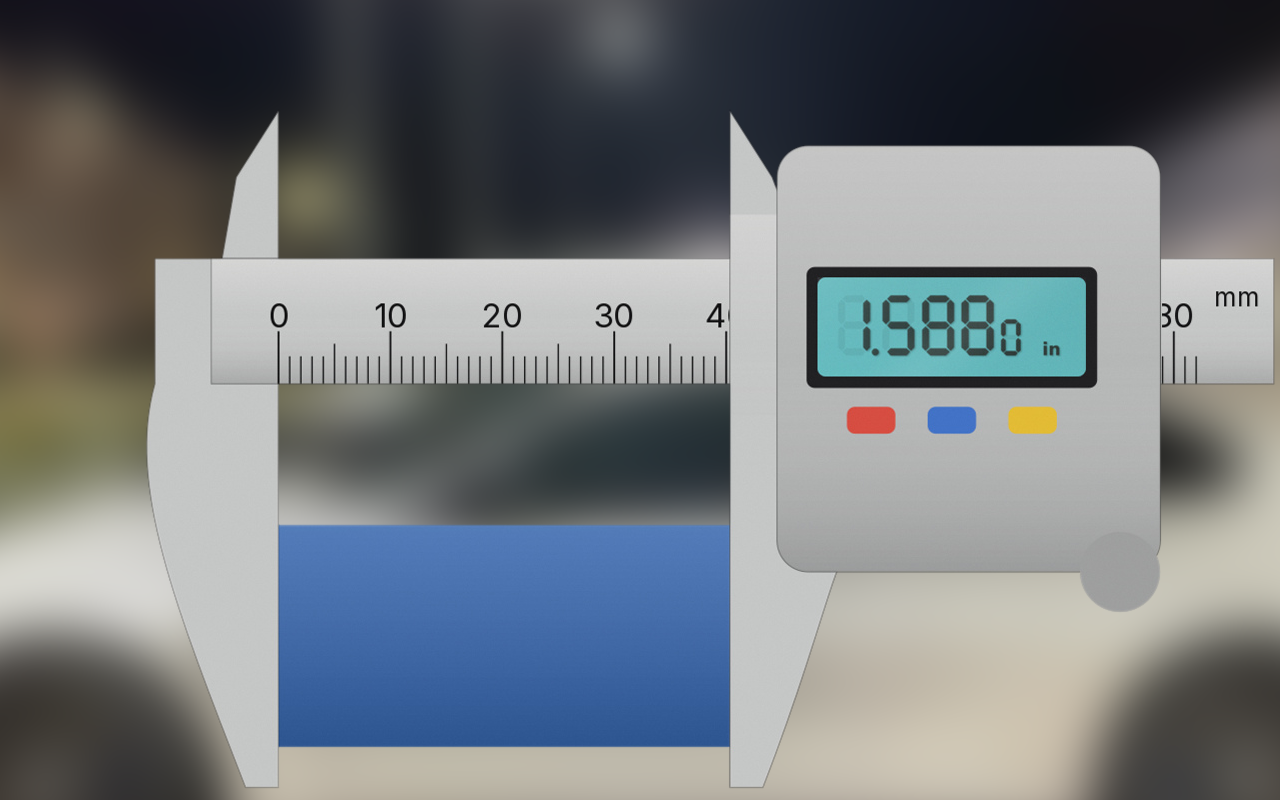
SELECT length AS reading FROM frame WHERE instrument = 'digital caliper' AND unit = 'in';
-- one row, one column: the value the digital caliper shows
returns 1.5880 in
